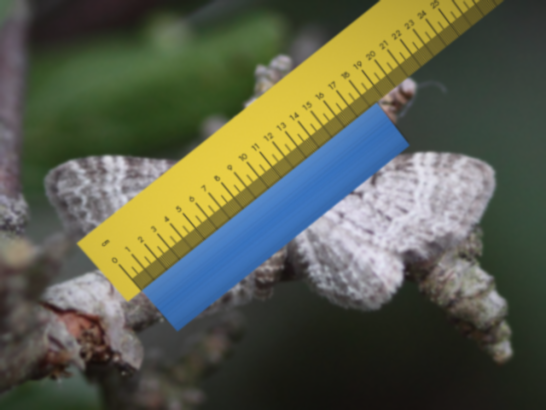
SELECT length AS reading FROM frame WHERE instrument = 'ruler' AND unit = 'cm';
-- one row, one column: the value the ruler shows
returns 18.5 cm
